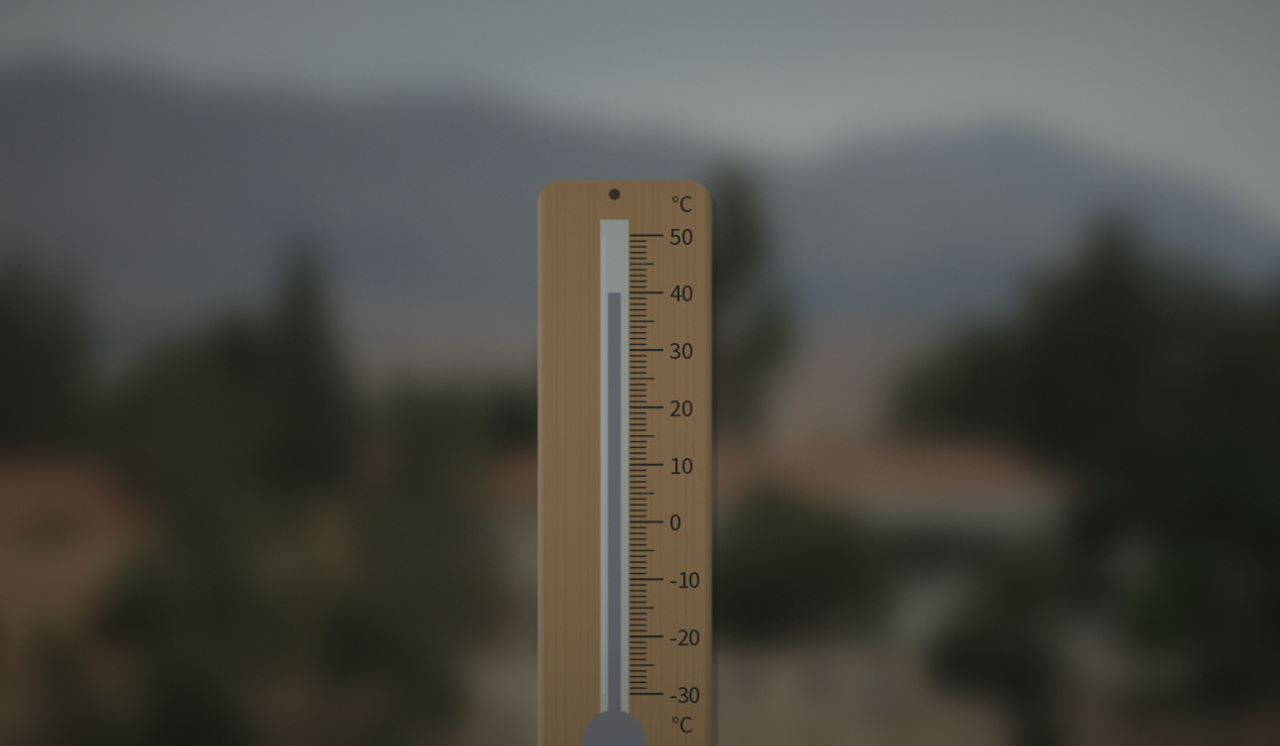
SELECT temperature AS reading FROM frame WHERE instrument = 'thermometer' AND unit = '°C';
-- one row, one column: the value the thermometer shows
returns 40 °C
